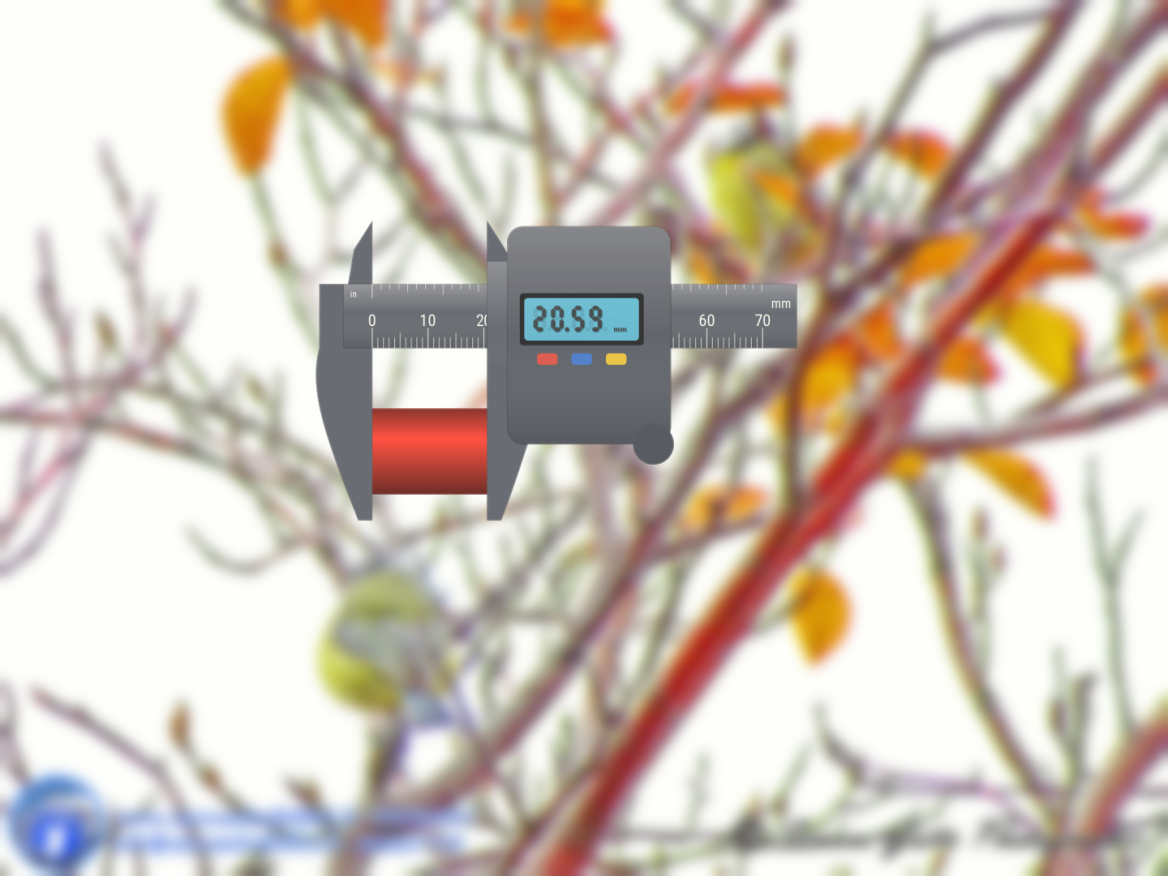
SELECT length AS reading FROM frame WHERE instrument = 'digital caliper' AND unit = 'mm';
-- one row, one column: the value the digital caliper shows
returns 20.59 mm
